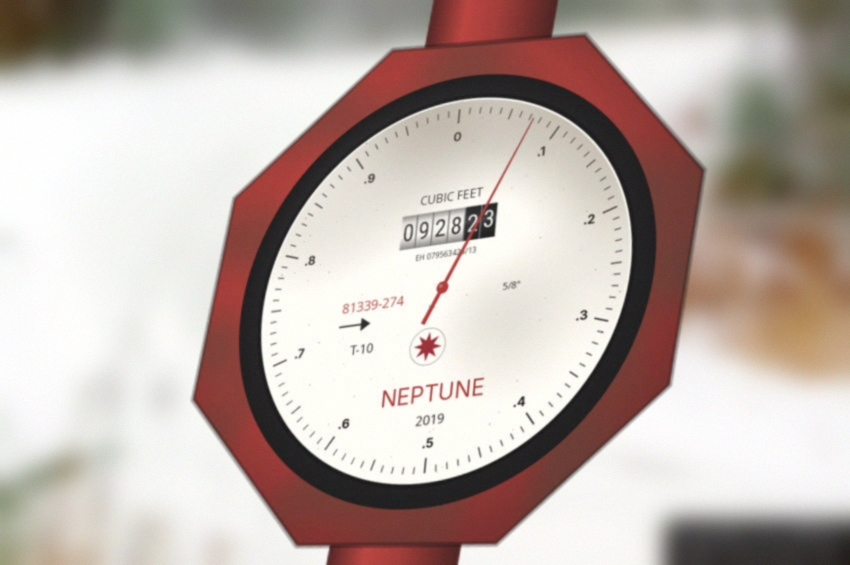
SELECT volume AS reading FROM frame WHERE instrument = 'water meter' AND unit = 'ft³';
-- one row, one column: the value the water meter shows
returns 92823.07 ft³
